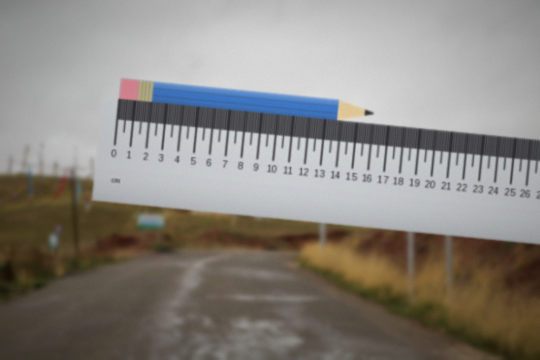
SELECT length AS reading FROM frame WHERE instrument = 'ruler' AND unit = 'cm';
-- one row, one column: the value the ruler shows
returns 16 cm
